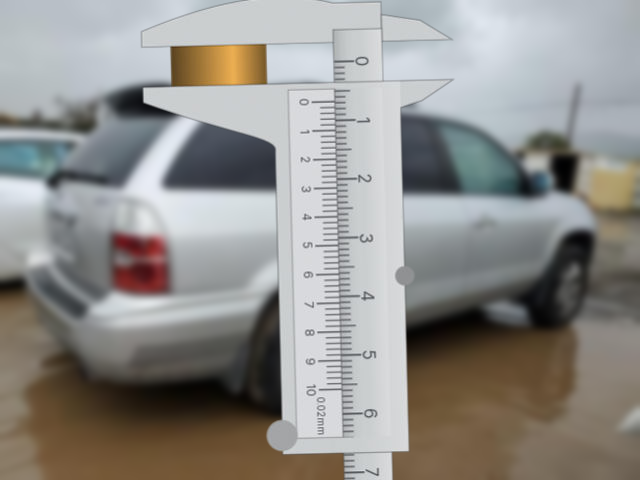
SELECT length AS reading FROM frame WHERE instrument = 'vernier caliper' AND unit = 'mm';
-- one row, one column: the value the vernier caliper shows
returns 6.8 mm
